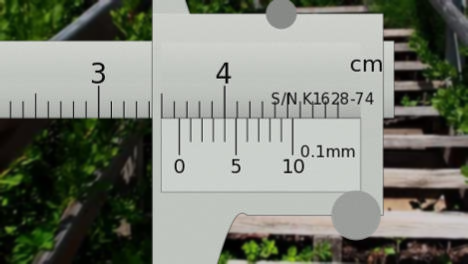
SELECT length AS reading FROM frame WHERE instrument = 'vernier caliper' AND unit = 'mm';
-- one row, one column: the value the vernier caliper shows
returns 36.4 mm
